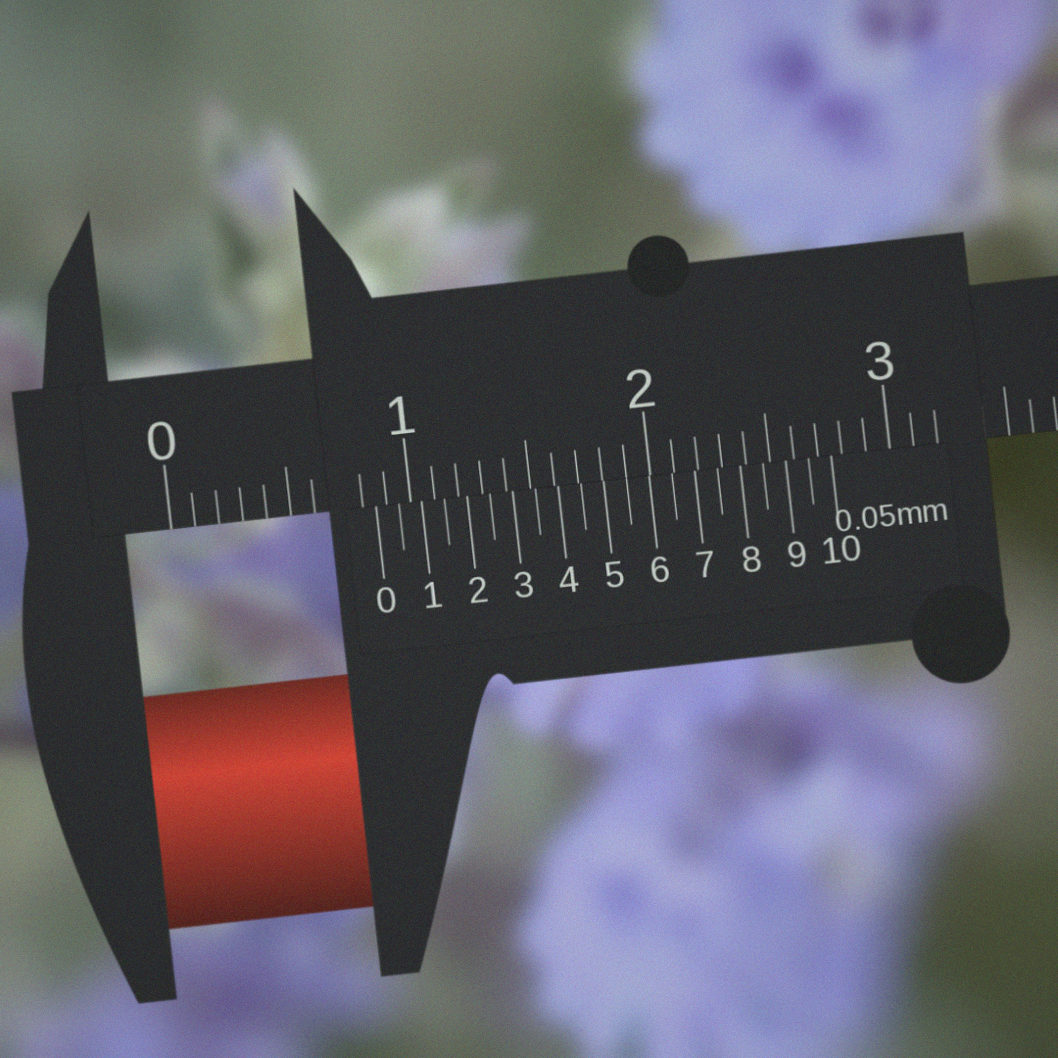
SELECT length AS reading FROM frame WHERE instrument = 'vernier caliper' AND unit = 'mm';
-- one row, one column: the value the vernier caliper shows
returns 8.55 mm
